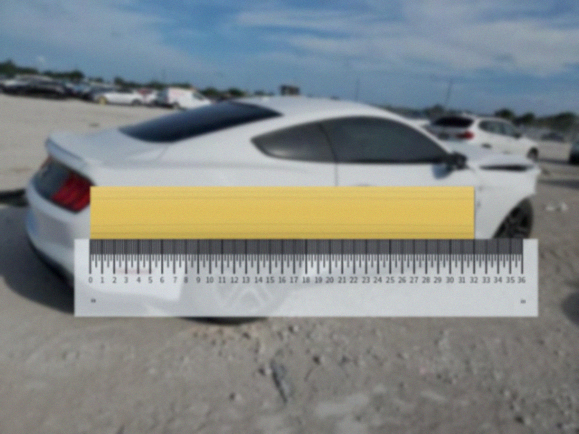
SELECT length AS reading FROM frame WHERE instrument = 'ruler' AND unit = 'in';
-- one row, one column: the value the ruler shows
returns 32 in
